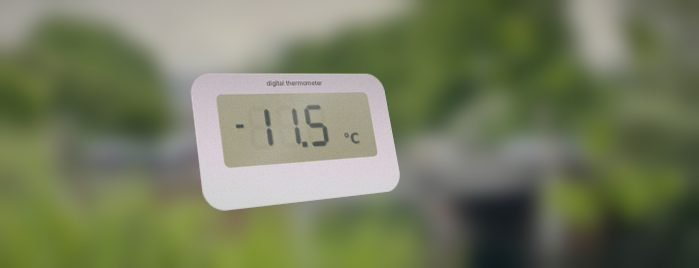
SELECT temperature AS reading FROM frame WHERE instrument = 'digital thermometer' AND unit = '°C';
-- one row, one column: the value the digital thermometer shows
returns -11.5 °C
